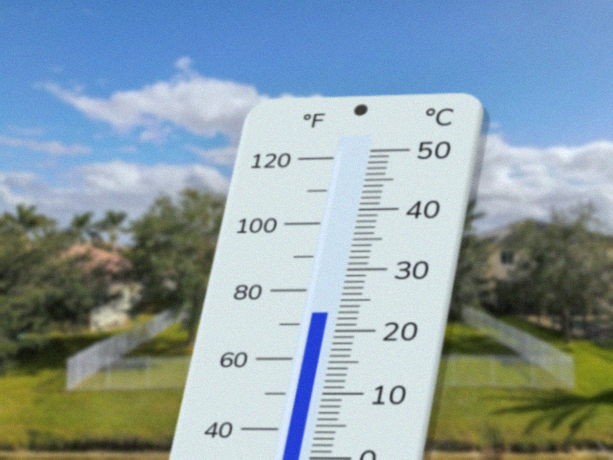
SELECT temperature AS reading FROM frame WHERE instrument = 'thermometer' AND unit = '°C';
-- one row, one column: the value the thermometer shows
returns 23 °C
